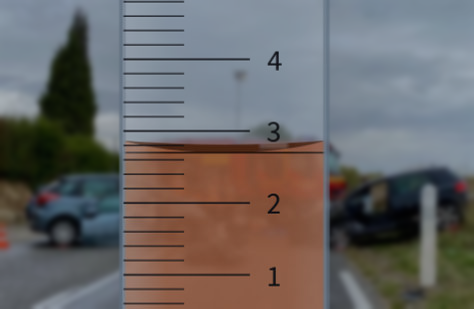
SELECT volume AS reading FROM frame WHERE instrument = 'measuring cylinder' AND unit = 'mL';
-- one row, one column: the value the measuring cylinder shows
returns 2.7 mL
